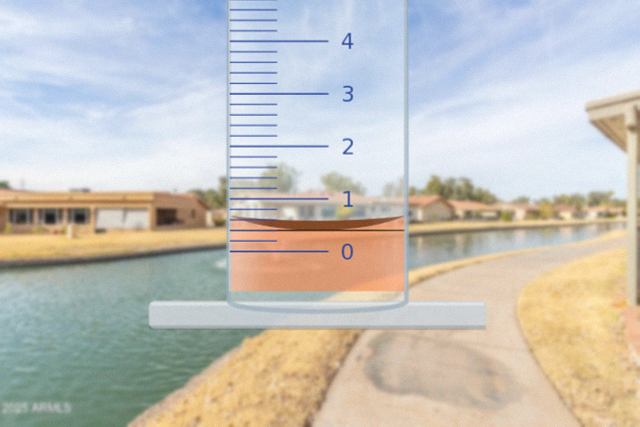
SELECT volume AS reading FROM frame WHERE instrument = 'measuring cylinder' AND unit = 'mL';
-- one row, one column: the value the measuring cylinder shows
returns 0.4 mL
